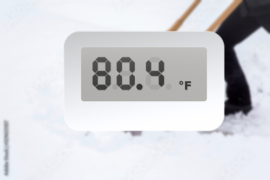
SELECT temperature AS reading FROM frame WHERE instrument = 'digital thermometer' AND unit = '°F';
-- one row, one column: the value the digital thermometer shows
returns 80.4 °F
